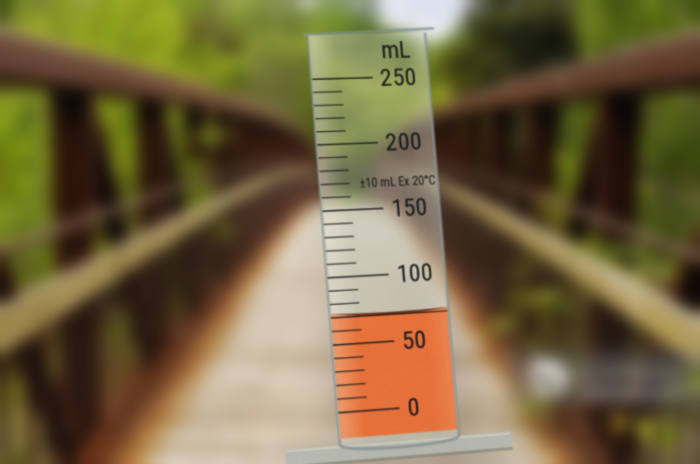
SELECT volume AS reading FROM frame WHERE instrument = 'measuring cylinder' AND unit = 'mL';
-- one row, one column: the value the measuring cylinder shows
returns 70 mL
